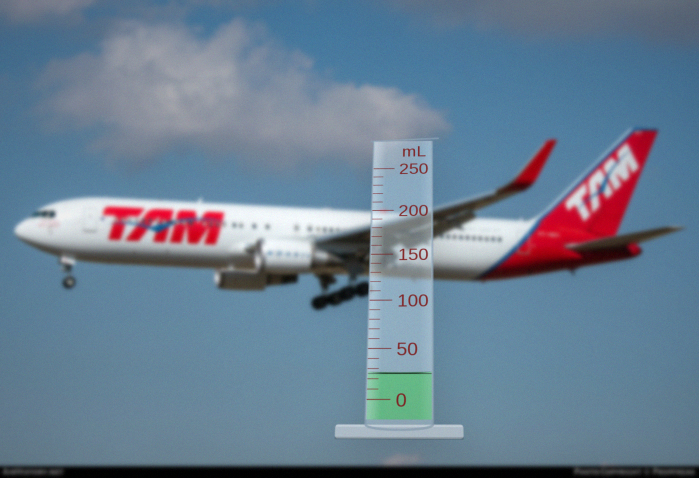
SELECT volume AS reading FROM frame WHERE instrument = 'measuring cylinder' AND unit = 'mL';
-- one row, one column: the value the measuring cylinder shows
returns 25 mL
